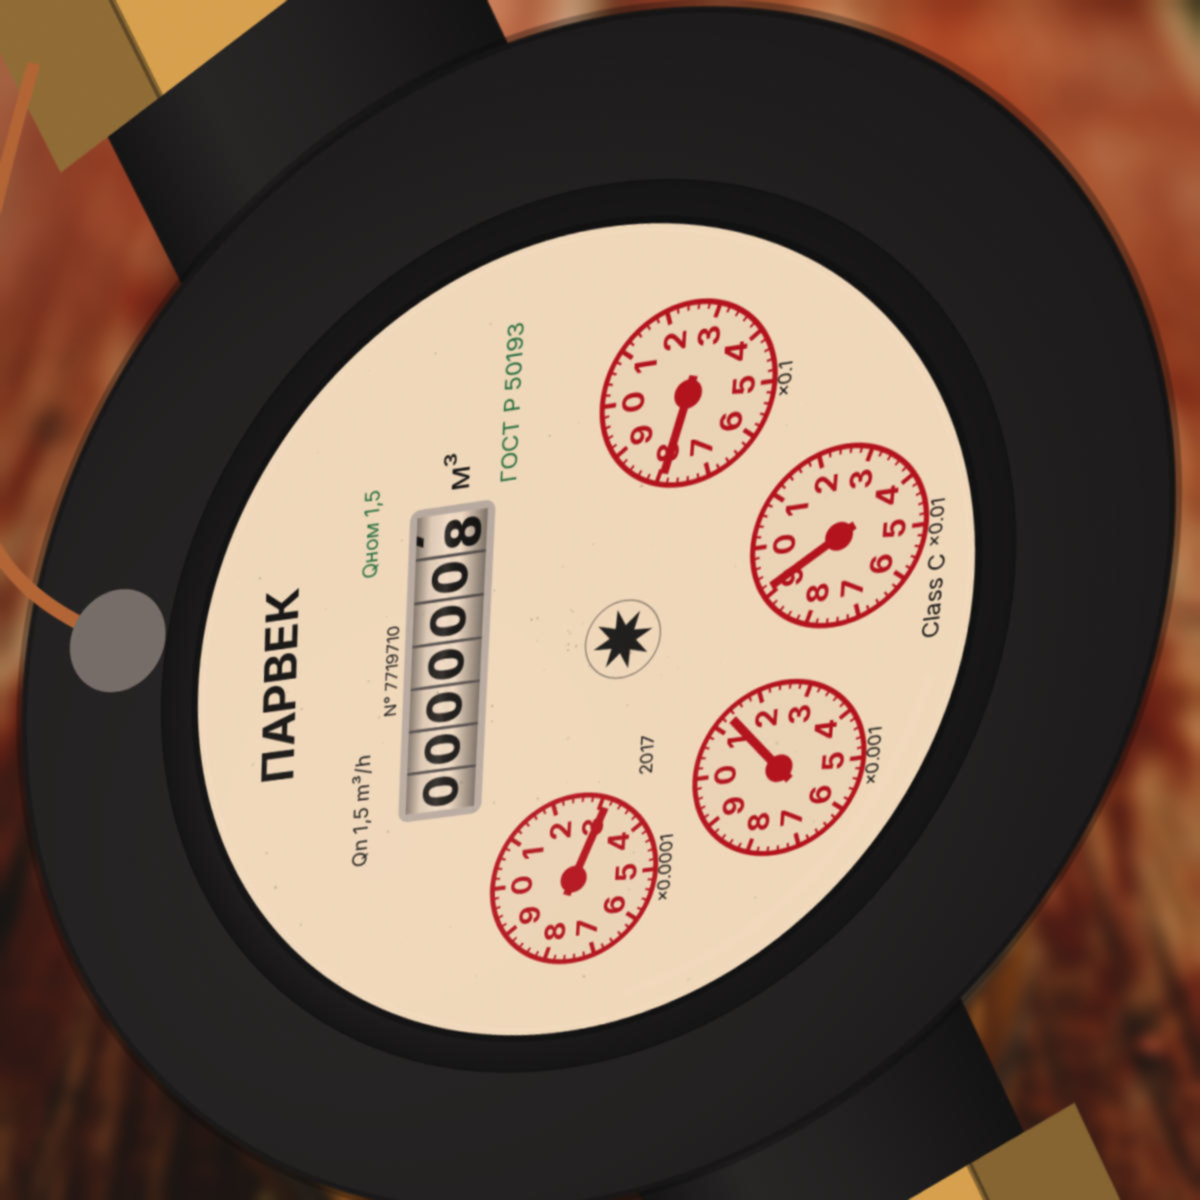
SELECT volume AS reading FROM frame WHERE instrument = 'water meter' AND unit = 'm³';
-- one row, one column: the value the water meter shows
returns 7.7913 m³
